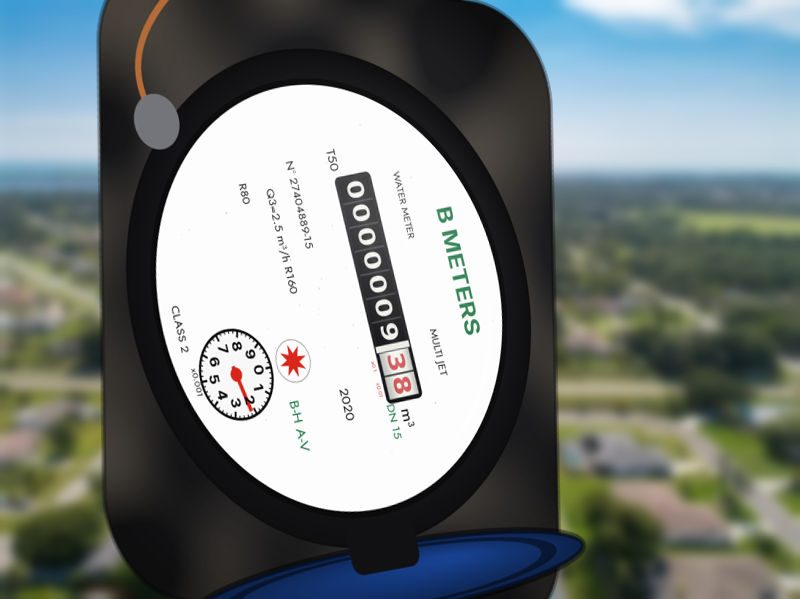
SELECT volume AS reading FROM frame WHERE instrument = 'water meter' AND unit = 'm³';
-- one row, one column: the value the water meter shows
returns 9.382 m³
